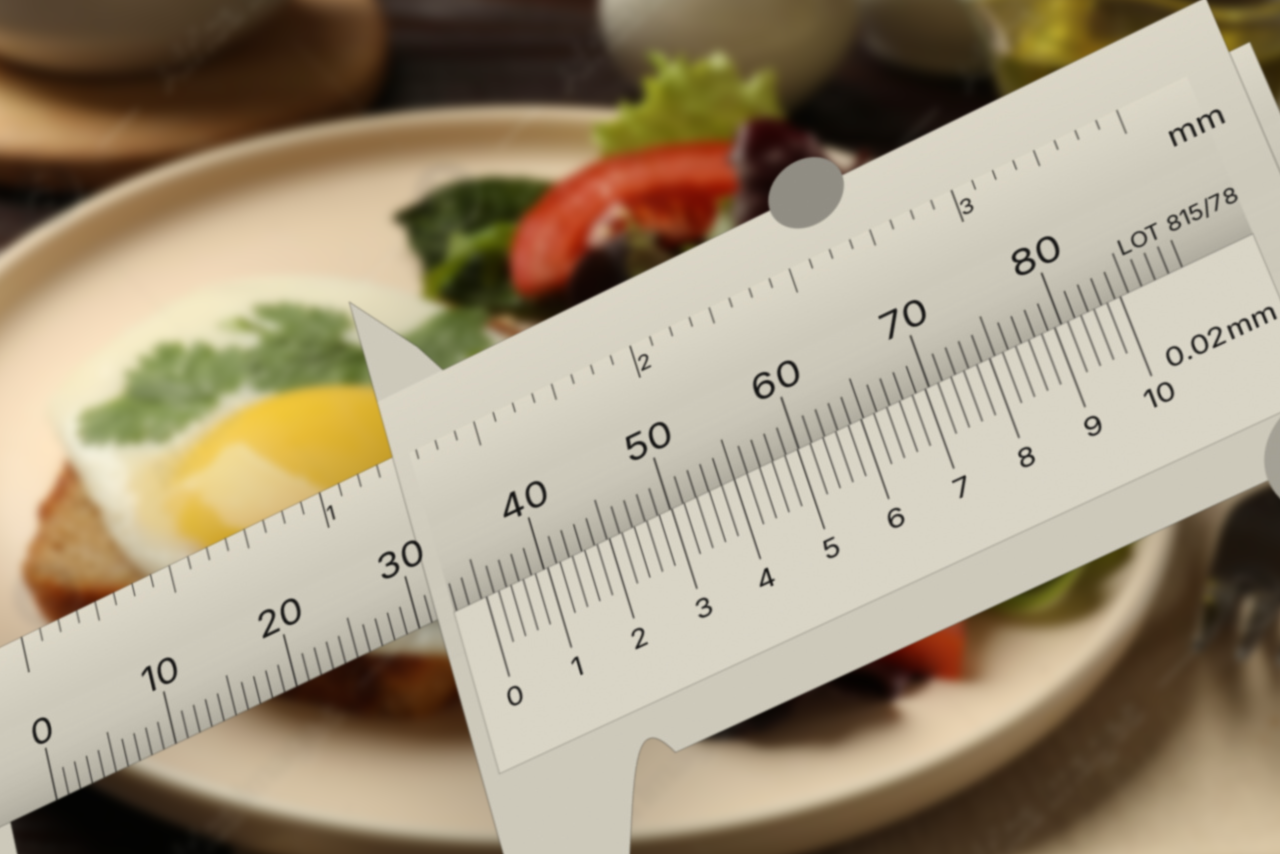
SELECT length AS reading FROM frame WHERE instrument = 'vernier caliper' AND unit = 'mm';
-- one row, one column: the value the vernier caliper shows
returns 35.4 mm
